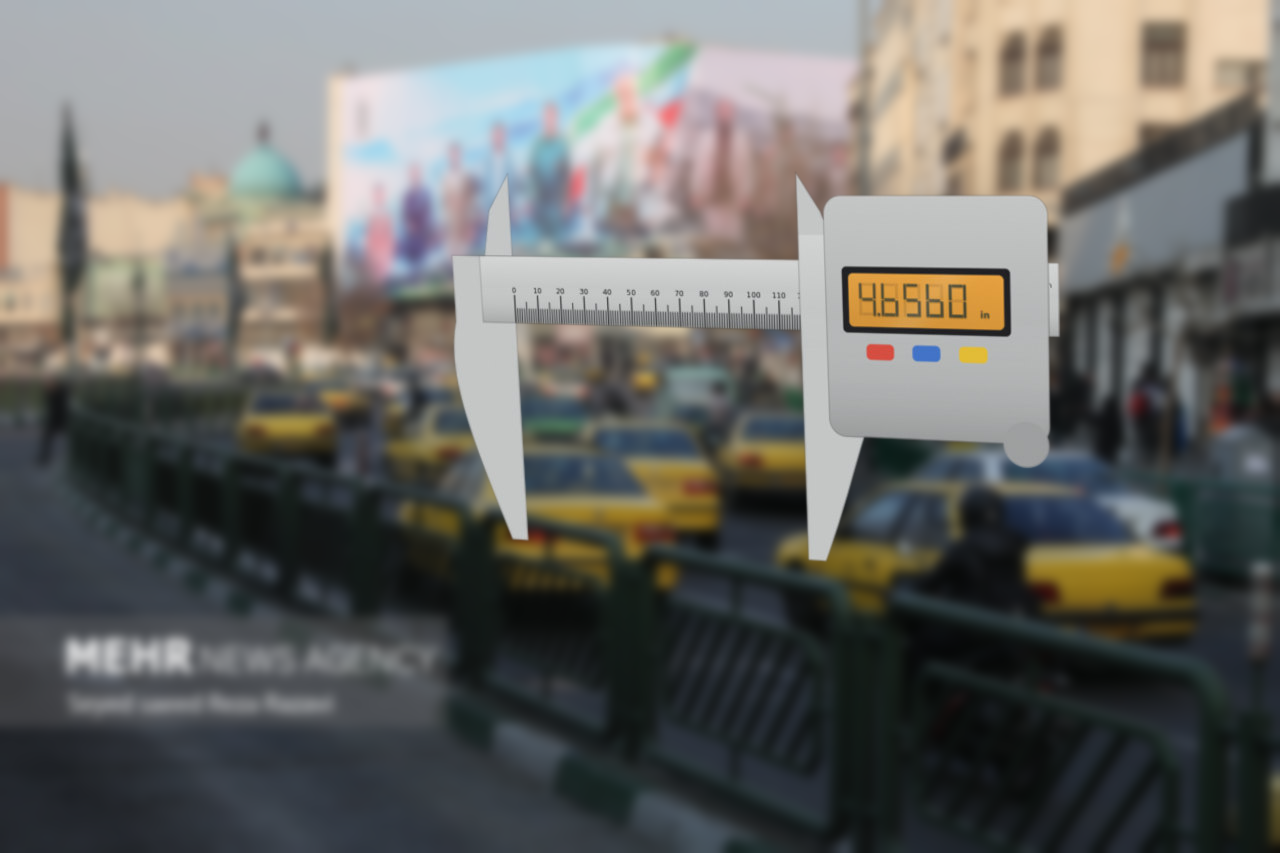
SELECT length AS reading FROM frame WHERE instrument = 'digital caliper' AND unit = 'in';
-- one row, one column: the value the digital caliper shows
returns 4.6560 in
